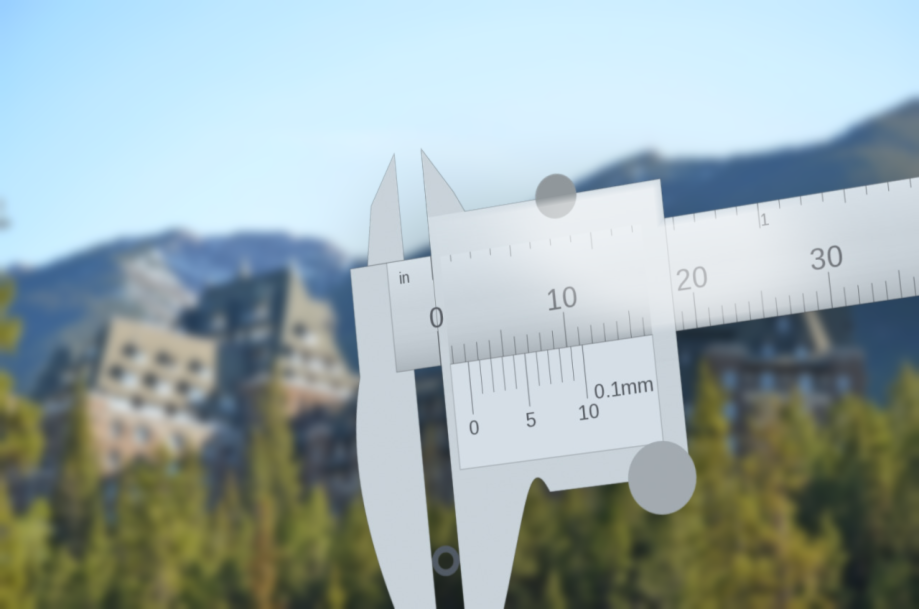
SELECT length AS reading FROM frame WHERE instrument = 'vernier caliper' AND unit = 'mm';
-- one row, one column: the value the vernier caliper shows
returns 2.2 mm
